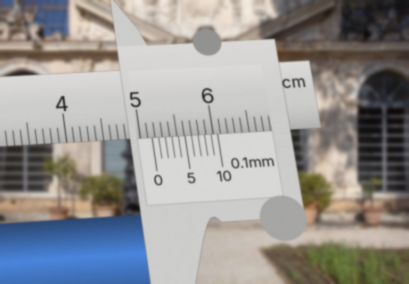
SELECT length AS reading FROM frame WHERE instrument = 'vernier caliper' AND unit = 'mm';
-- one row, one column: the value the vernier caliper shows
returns 51.6 mm
